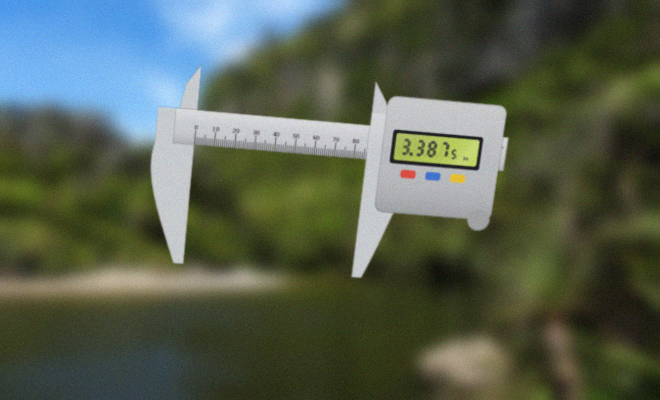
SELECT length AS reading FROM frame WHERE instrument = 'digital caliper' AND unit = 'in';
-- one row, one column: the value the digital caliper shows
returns 3.3875 in
